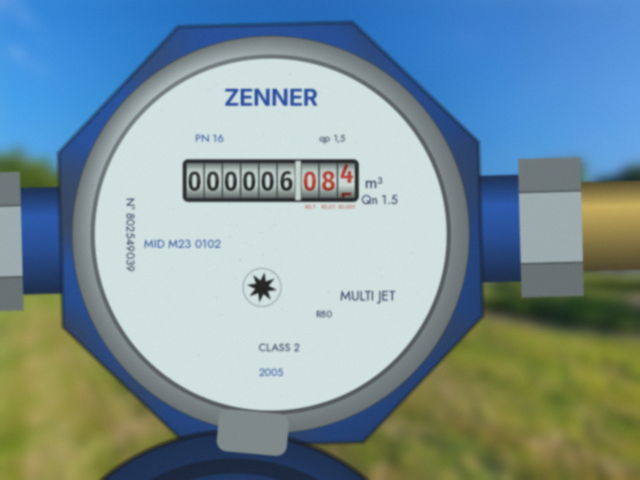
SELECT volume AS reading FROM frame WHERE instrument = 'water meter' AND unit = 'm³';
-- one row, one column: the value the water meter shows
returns 6.084 m³
